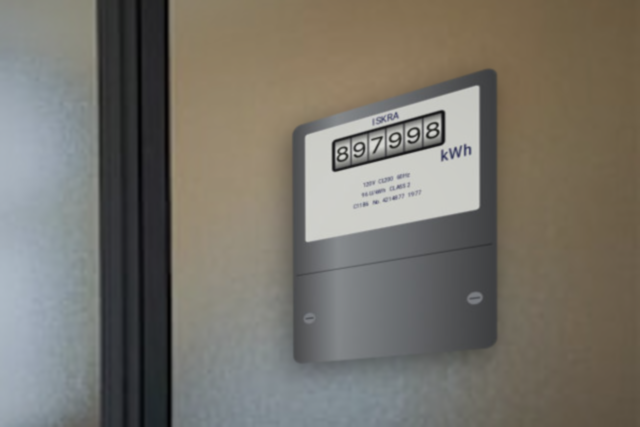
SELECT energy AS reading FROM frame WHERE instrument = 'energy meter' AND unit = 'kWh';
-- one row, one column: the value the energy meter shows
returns 897998 kWh
